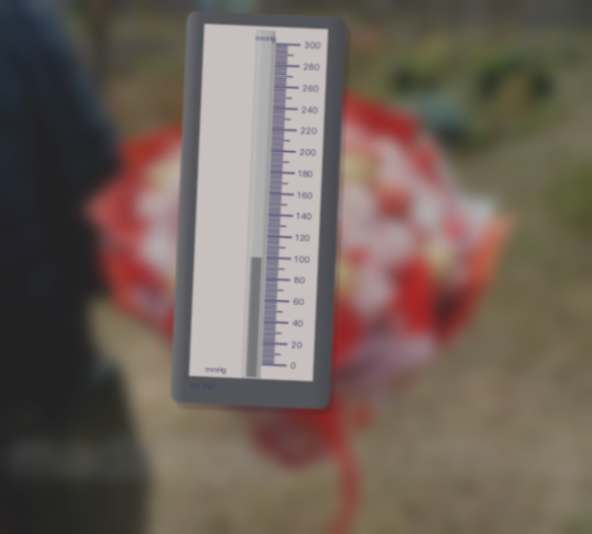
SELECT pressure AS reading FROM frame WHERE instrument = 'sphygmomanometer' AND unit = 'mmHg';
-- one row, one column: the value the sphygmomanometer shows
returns 100 mmHg
